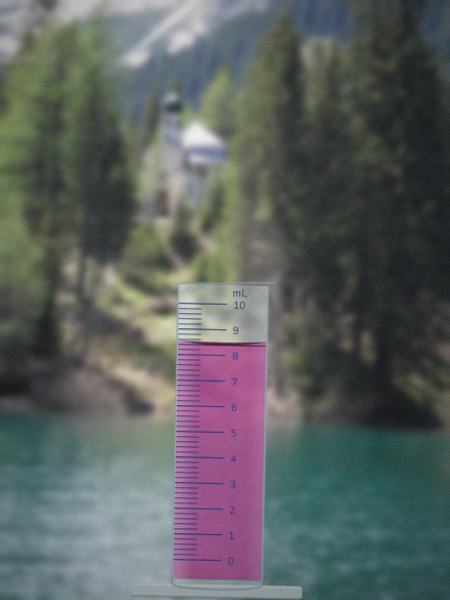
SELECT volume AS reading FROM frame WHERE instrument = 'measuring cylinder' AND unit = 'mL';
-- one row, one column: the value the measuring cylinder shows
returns 8.4 mL
